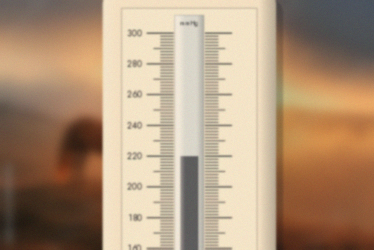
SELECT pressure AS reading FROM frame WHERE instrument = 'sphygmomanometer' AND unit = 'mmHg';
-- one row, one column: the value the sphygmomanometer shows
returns 220 mmHg
